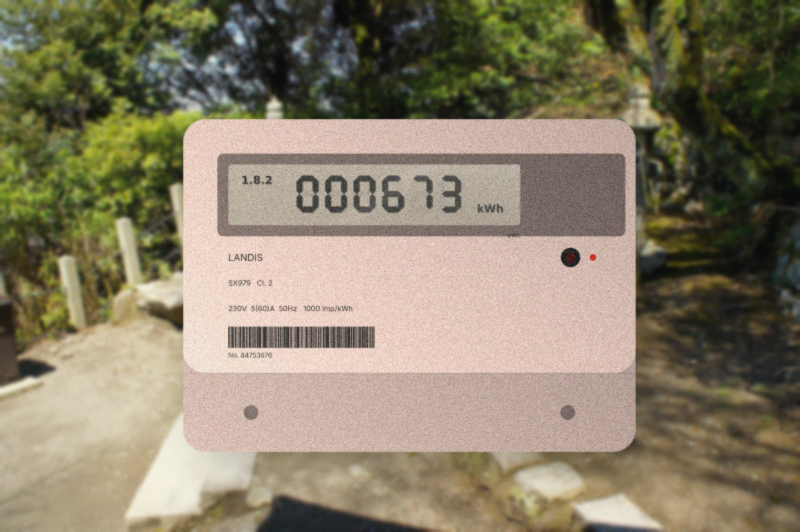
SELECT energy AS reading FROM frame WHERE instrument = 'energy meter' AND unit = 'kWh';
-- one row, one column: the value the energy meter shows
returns 673 kWh
